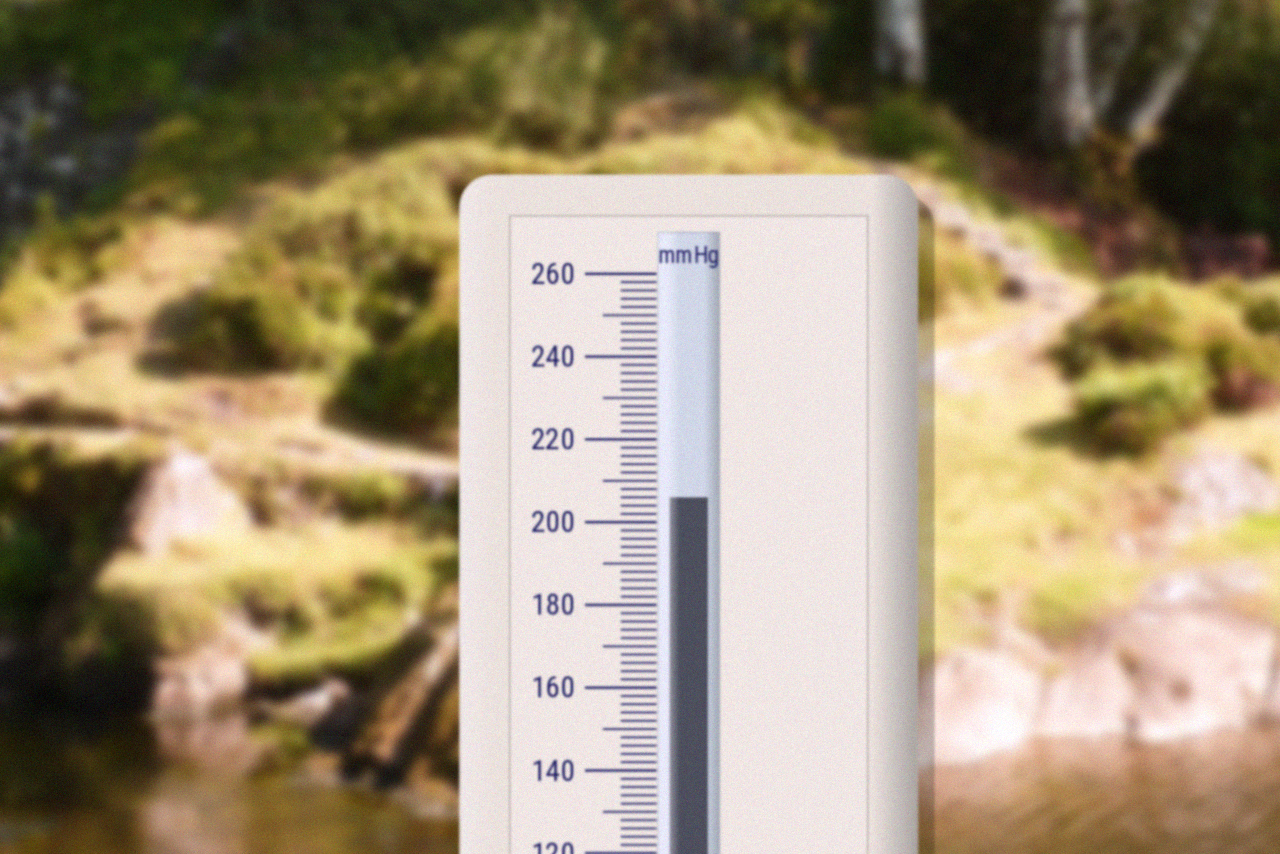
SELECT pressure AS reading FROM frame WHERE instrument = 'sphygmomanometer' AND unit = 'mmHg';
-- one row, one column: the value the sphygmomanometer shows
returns 206 mmHg
